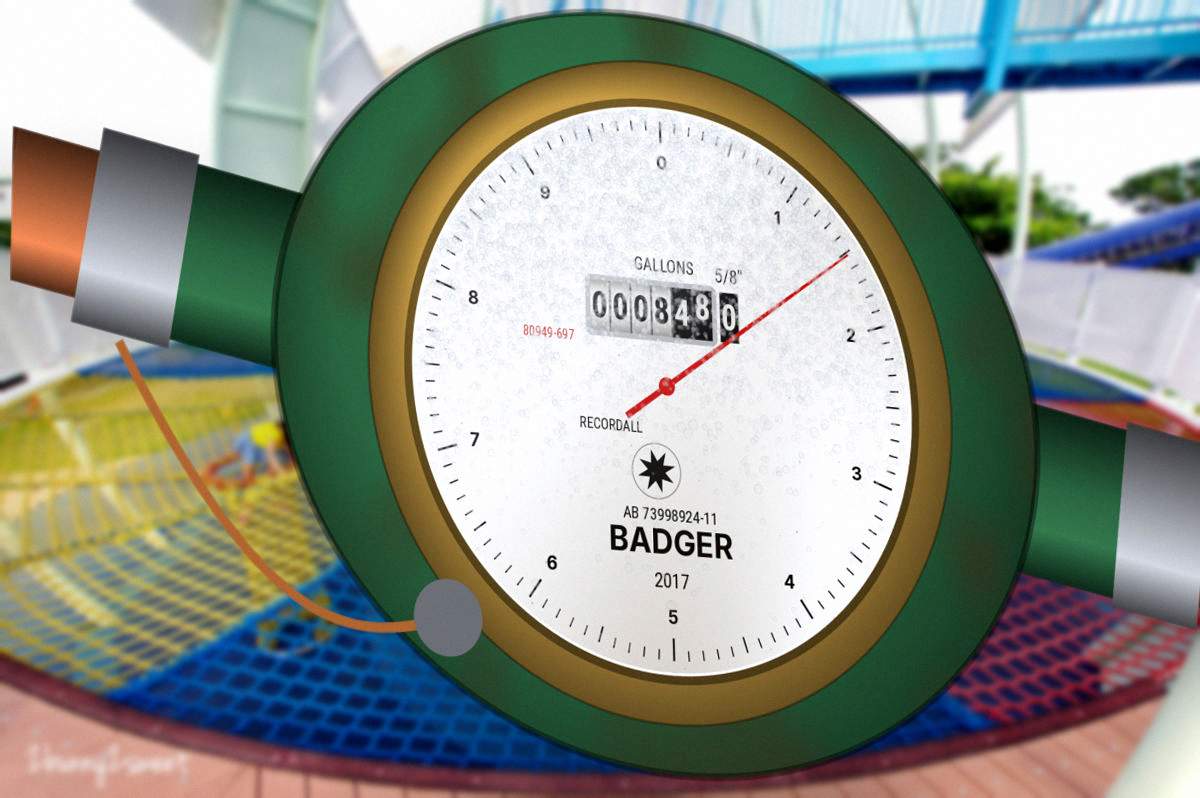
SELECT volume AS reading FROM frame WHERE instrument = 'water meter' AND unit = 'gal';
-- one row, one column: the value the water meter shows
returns 8481.5 gal
